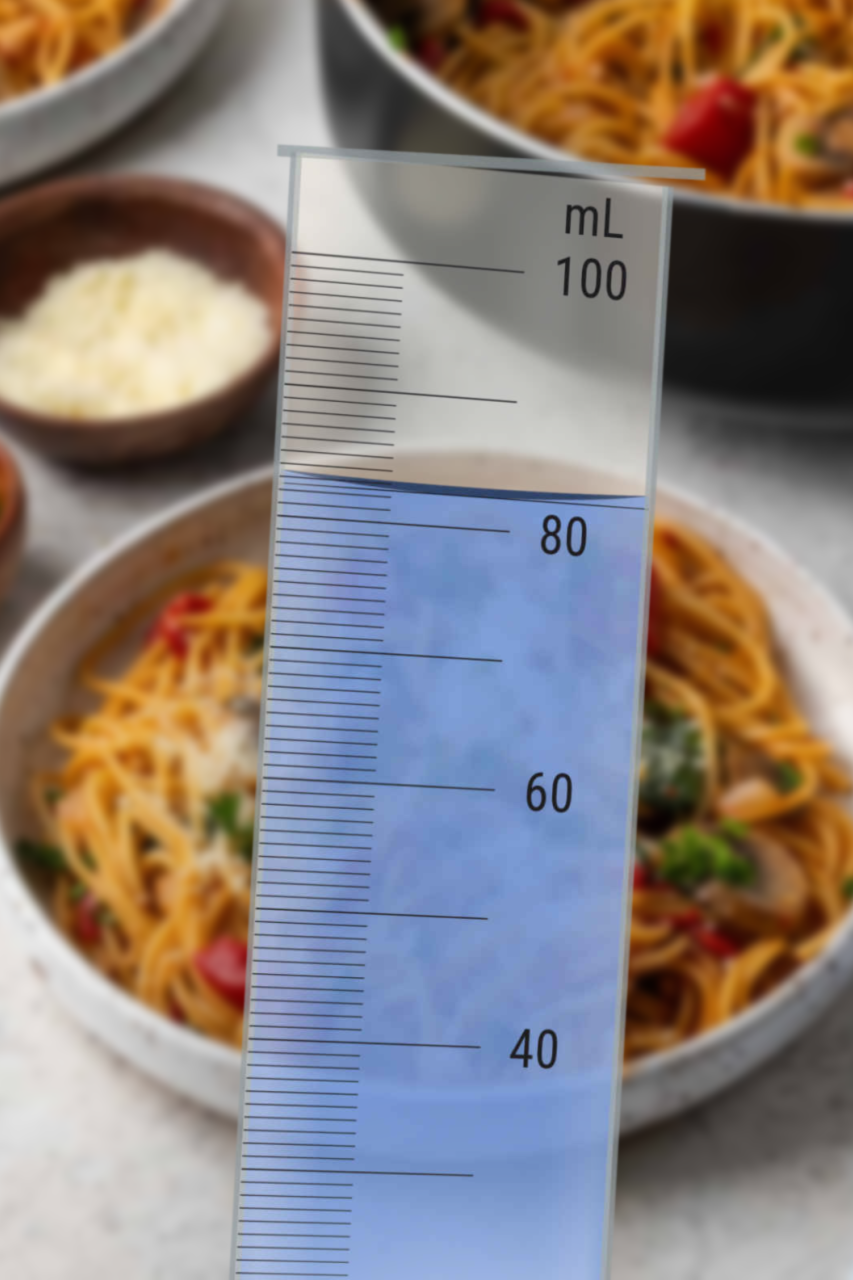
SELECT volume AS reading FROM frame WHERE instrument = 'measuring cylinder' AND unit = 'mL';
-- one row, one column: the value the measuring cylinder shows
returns 82.5 mL
